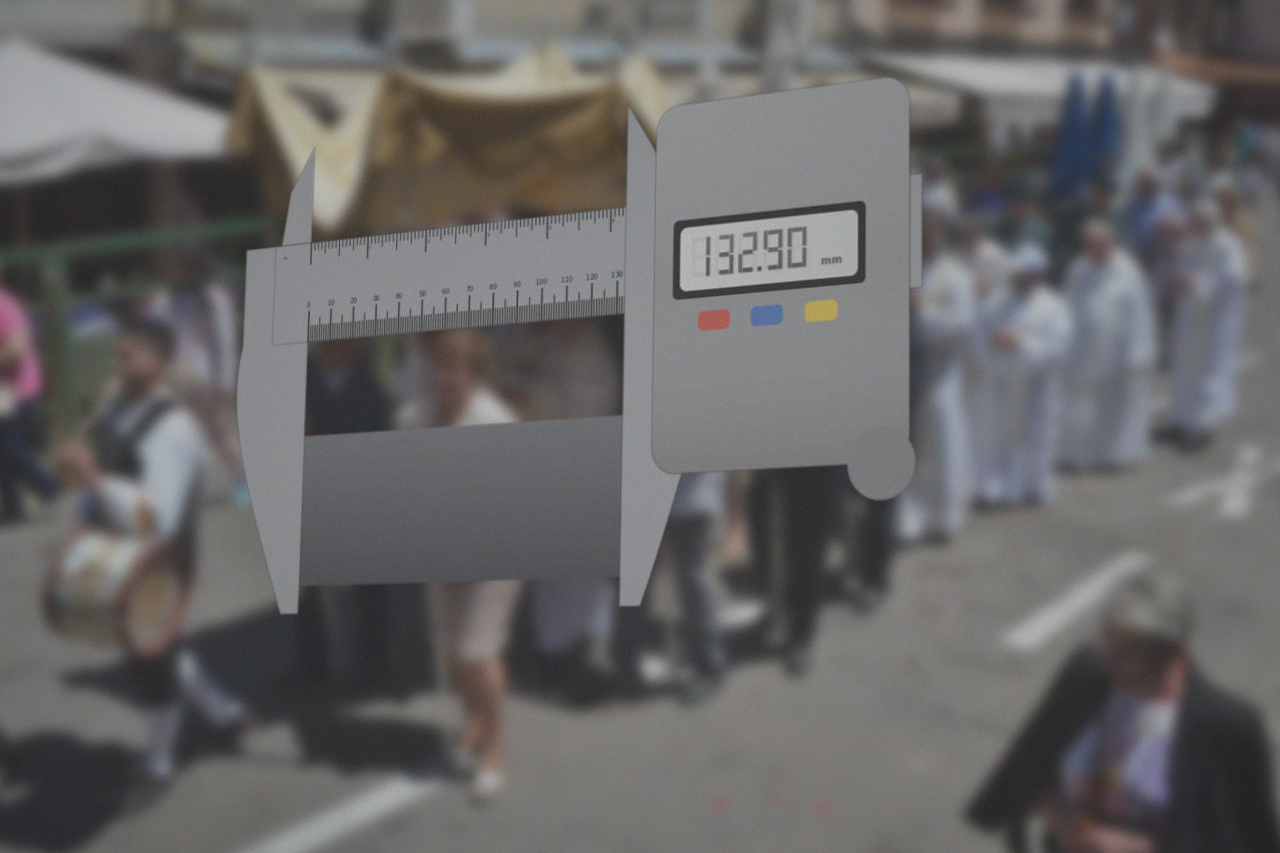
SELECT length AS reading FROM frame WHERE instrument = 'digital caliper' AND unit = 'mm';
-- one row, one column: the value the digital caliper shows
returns 132.90 mm
